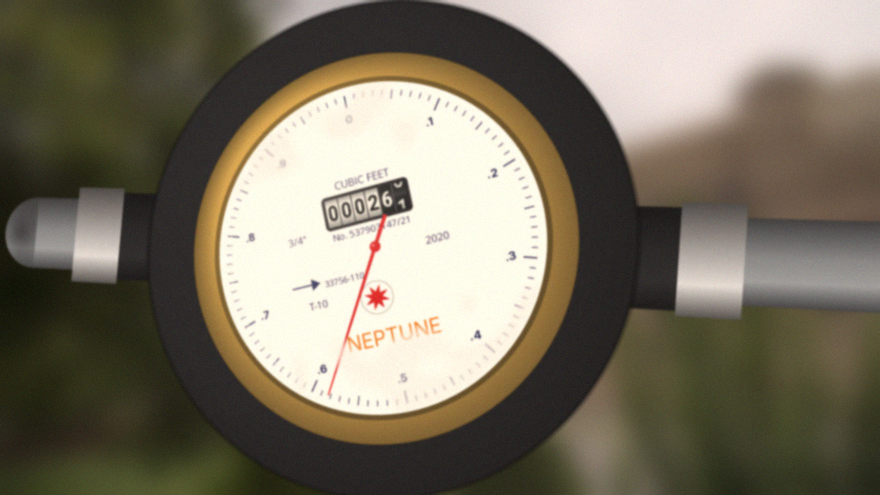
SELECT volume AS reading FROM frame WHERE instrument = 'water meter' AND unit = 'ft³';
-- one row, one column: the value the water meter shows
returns 260.58 ft³
